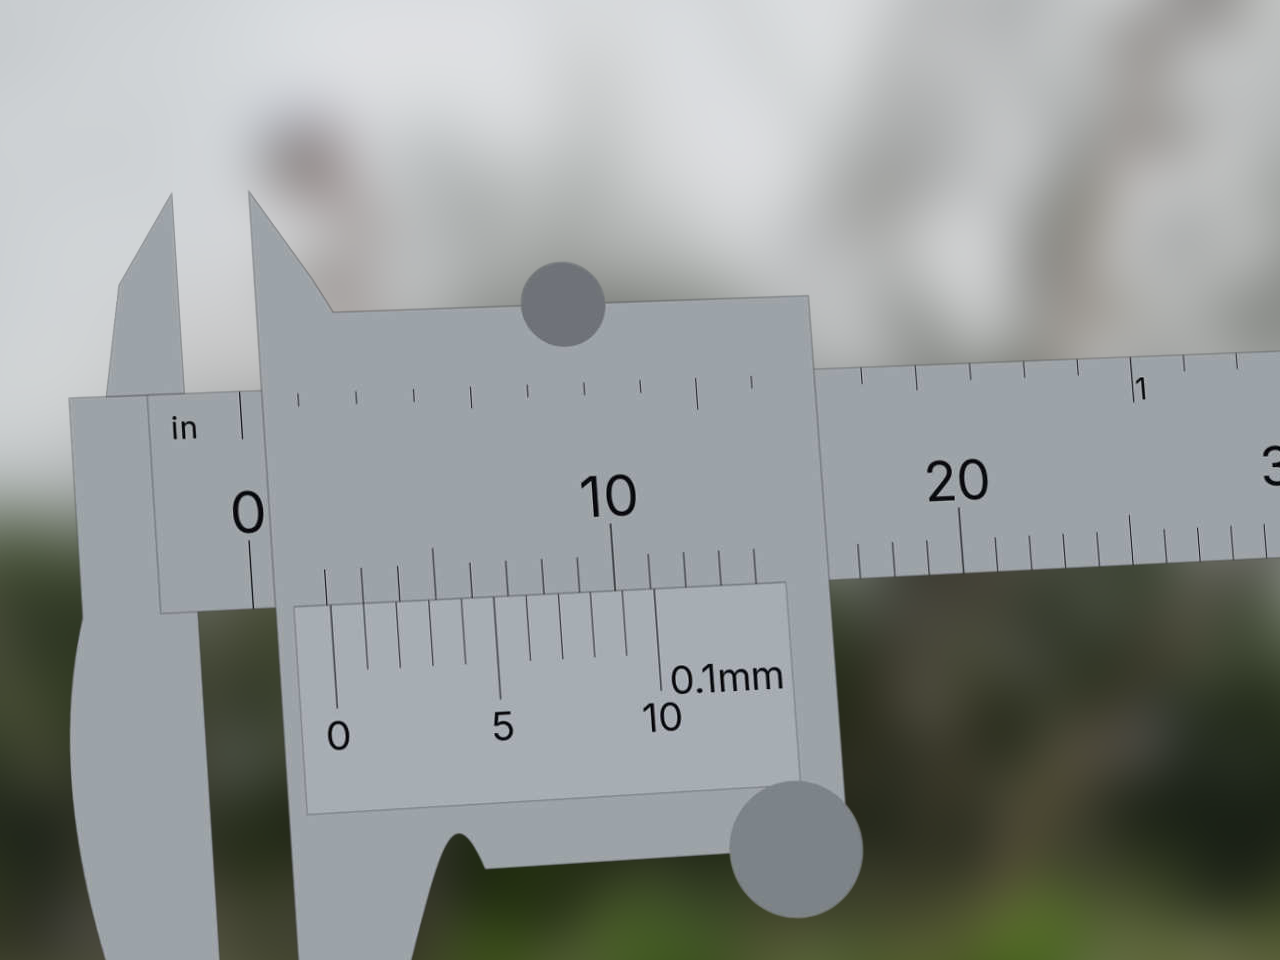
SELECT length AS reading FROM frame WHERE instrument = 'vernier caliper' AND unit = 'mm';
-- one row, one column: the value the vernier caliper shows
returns 2.1 mm
